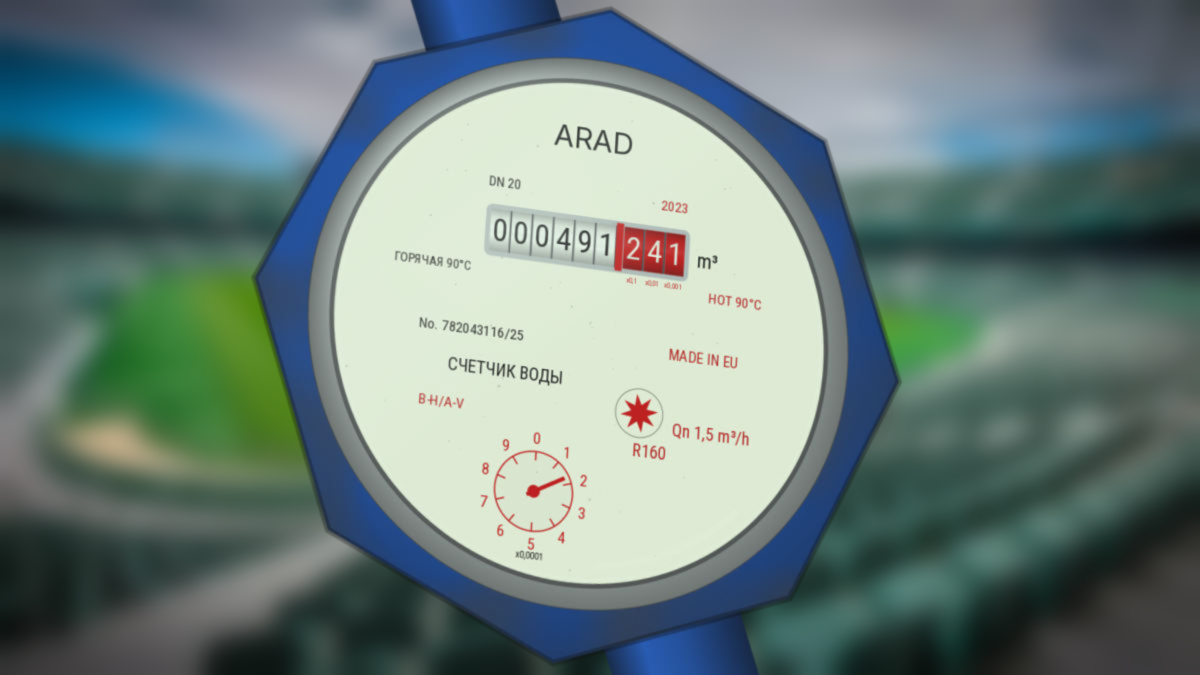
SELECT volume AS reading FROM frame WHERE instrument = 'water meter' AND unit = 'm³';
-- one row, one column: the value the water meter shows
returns 491.2411 m³
